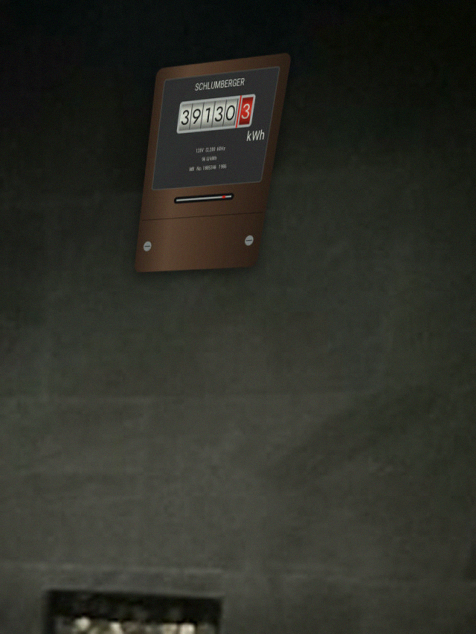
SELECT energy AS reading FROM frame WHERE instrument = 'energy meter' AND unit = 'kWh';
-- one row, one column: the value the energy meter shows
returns 39130.3 kWh
